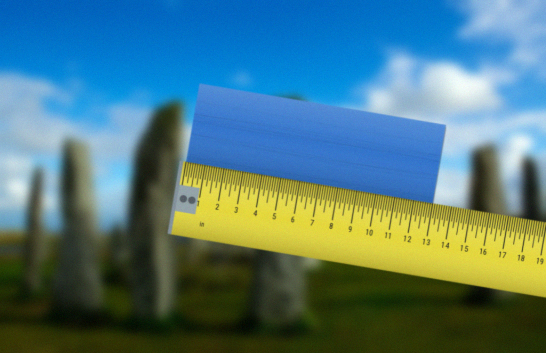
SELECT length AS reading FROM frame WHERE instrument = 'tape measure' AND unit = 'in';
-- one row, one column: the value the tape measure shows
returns 13 in
